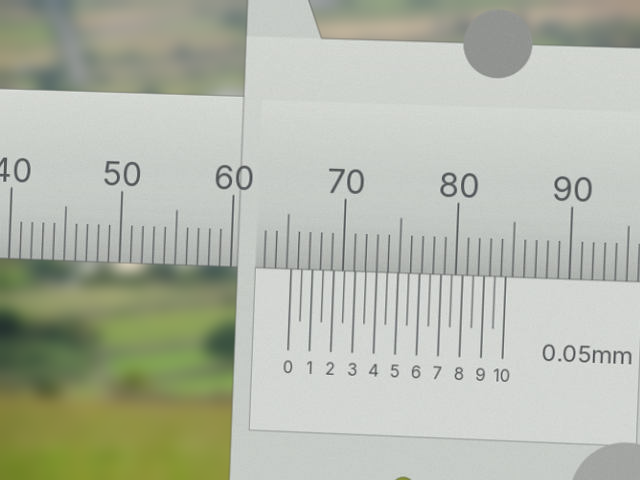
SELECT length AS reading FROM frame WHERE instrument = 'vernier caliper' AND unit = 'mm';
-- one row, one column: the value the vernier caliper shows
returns 65.4 mm
